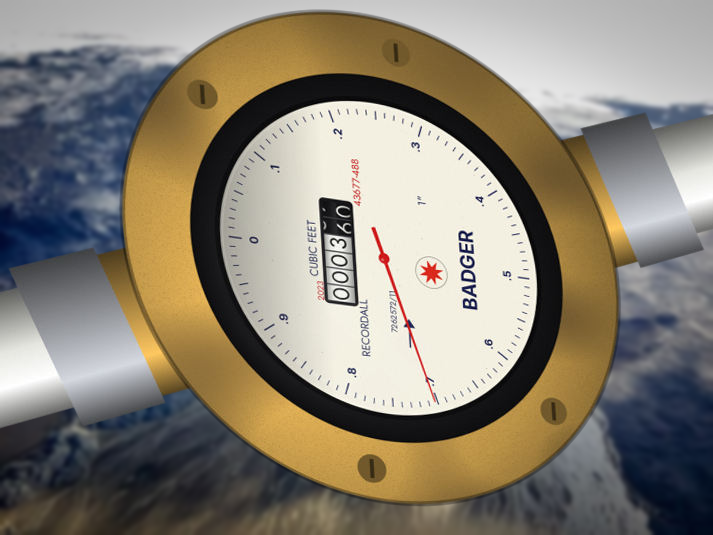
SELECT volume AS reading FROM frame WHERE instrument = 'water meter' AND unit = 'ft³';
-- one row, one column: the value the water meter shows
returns 359.70 ft³
